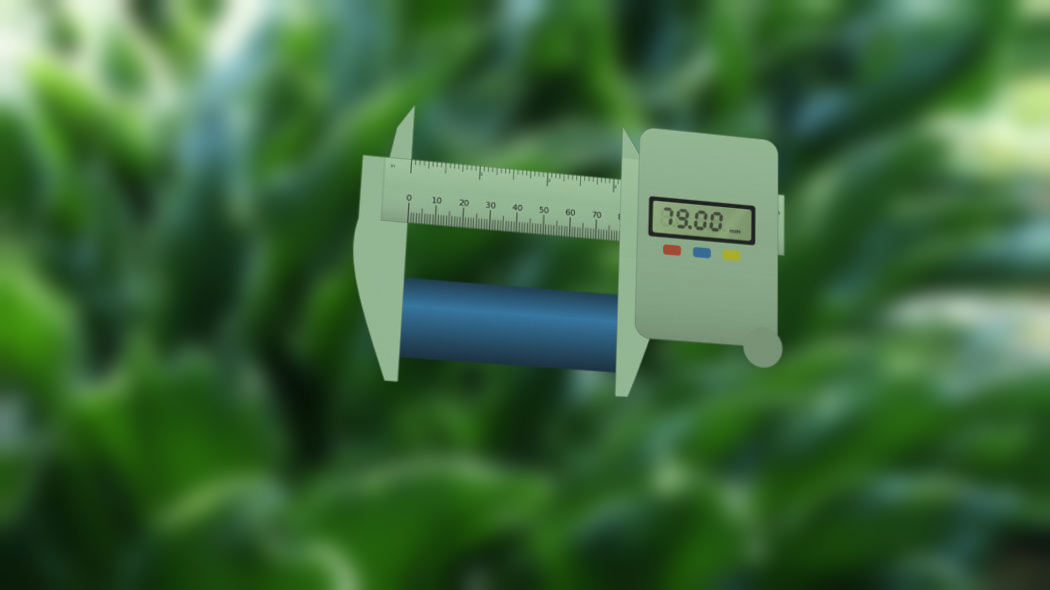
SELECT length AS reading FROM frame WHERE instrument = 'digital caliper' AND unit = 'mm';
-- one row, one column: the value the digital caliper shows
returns 79.00 mm
